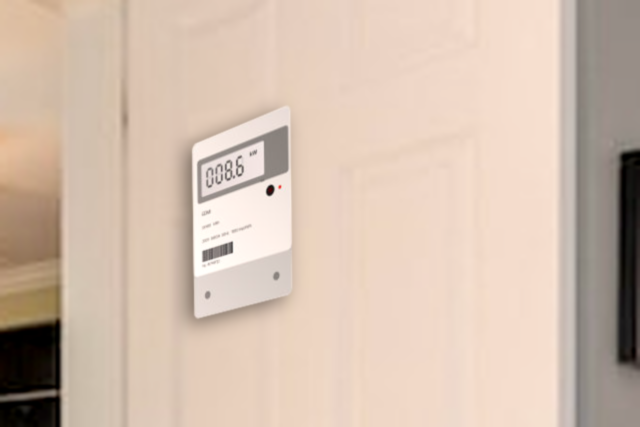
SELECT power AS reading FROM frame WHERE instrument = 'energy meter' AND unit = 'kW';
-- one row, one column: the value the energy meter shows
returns 8.6 kW
